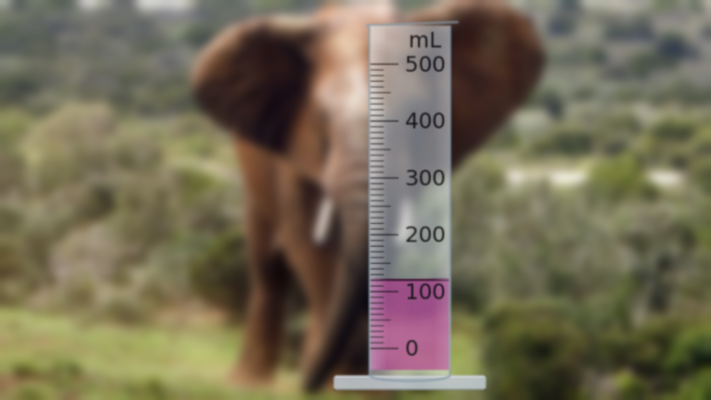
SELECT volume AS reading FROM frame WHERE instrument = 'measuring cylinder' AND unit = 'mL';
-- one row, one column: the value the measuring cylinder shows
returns 120 mL
